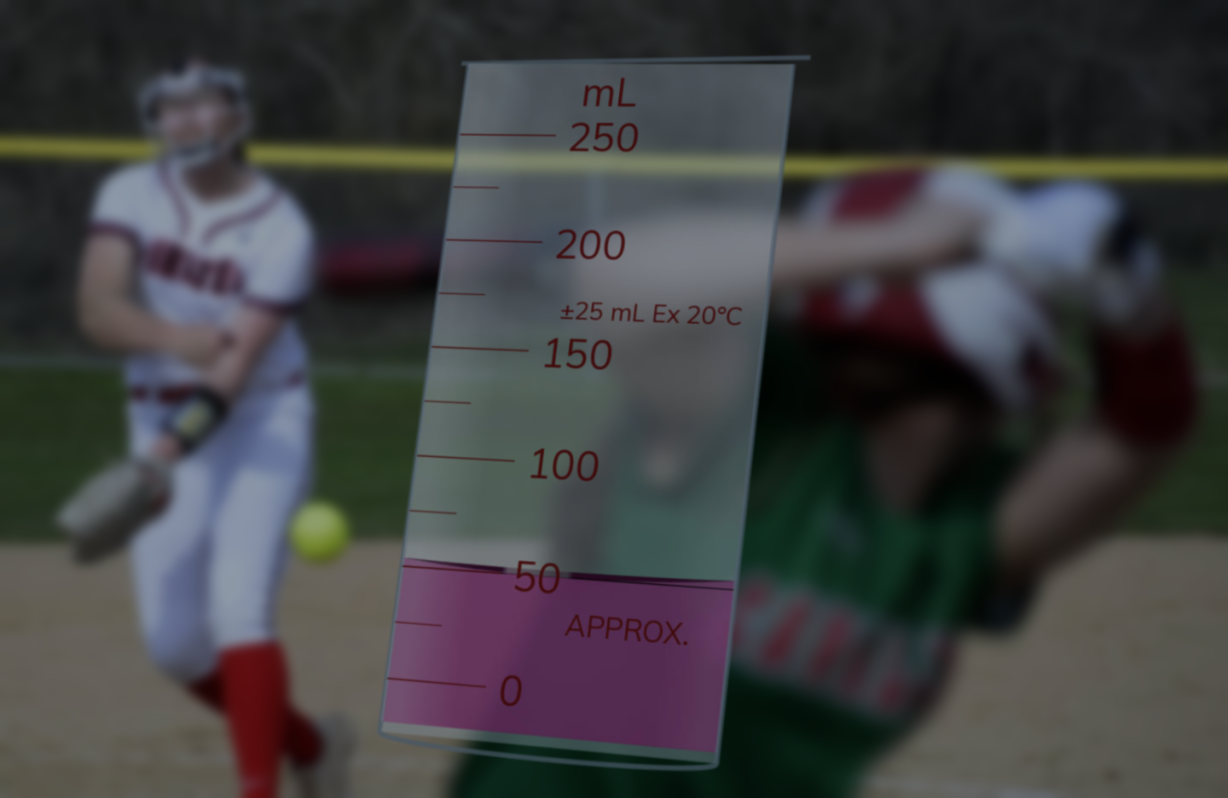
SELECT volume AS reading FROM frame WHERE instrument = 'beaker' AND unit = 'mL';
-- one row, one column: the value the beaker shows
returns 50 mL
